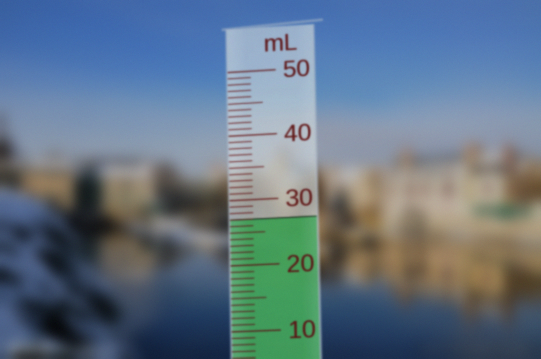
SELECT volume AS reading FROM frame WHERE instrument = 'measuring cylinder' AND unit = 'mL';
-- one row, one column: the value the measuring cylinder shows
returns 27 mL
